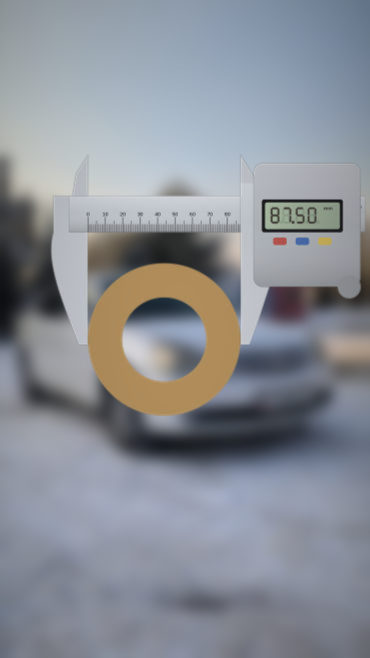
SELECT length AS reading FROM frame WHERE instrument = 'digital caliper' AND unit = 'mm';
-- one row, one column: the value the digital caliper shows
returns 87.50 mm
